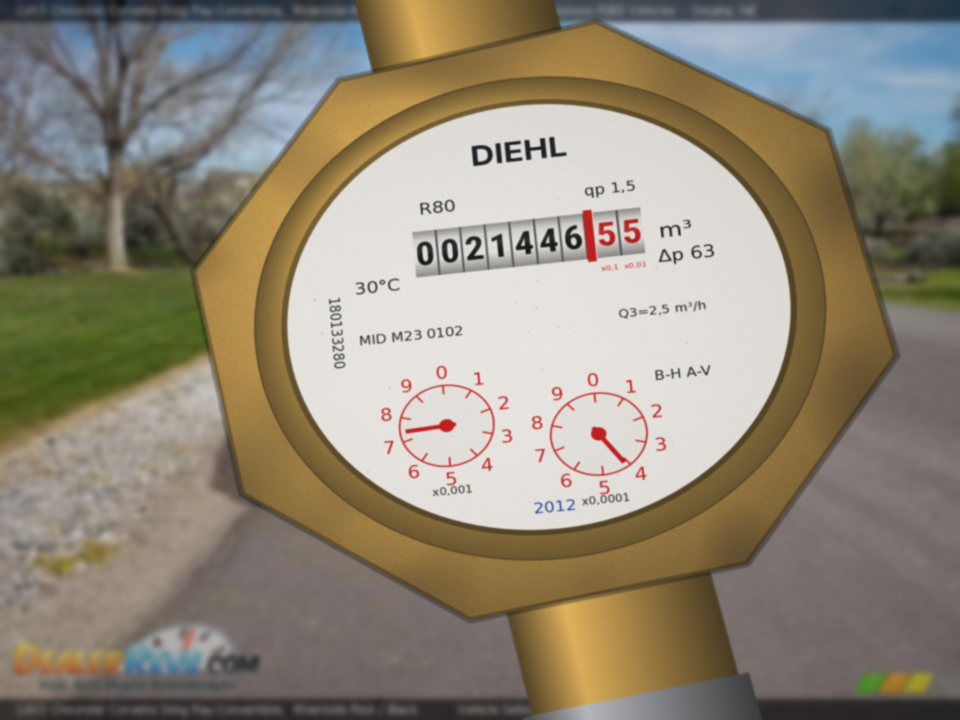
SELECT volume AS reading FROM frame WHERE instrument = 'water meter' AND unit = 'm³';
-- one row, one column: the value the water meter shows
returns 21446.5574 m³
